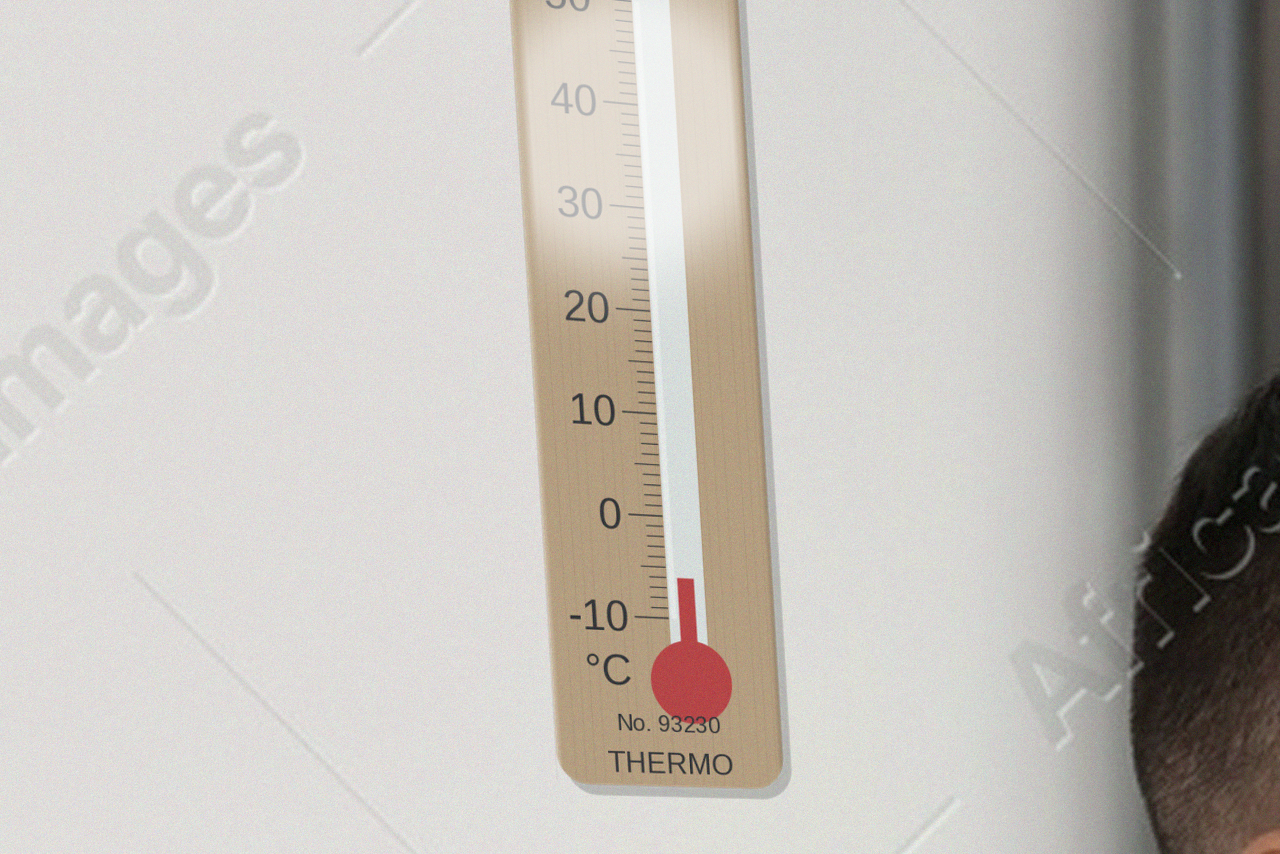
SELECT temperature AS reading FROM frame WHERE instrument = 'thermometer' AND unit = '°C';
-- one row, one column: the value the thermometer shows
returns -6 °C
